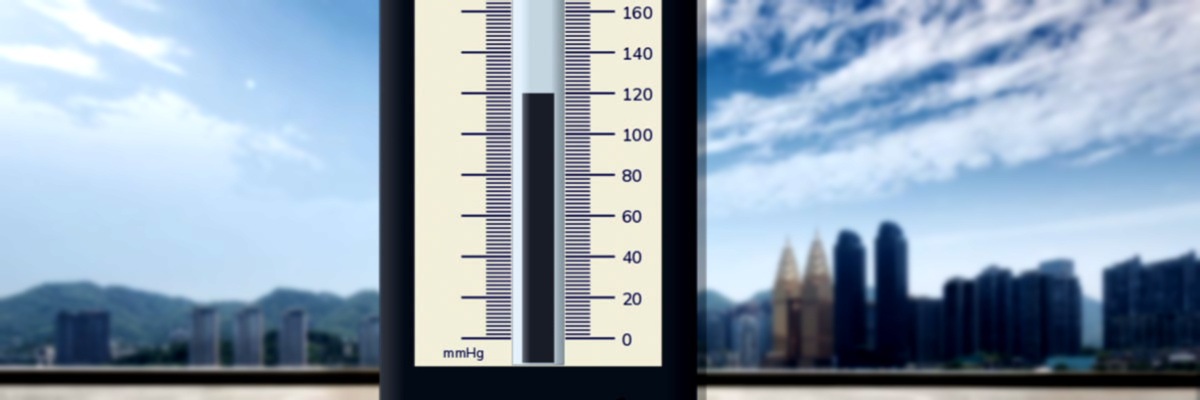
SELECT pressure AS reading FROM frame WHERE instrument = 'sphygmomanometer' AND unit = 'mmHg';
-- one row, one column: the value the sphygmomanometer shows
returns 120 mmHg
